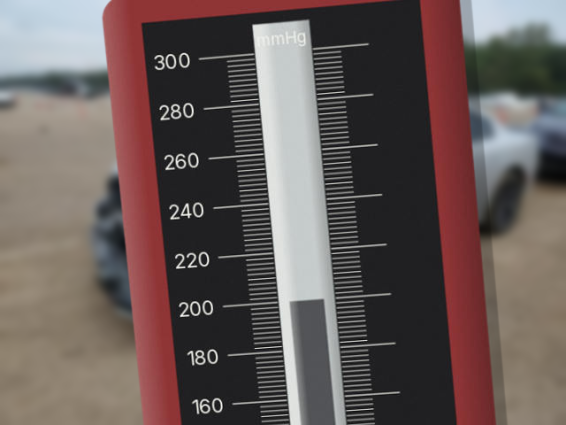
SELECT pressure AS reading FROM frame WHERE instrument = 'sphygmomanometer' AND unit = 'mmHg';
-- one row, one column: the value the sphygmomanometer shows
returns 200 mmHg
